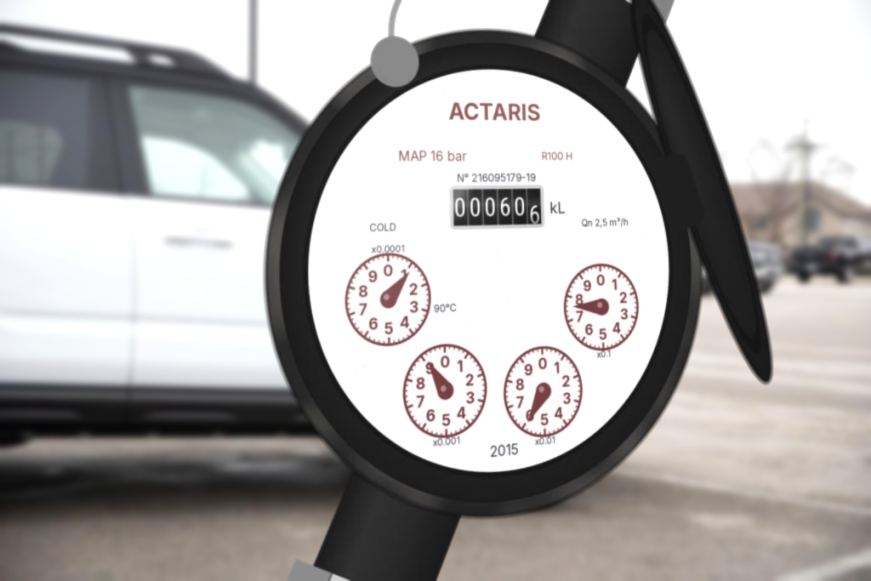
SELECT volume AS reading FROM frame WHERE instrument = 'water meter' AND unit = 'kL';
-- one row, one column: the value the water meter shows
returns 605.7591 kL
